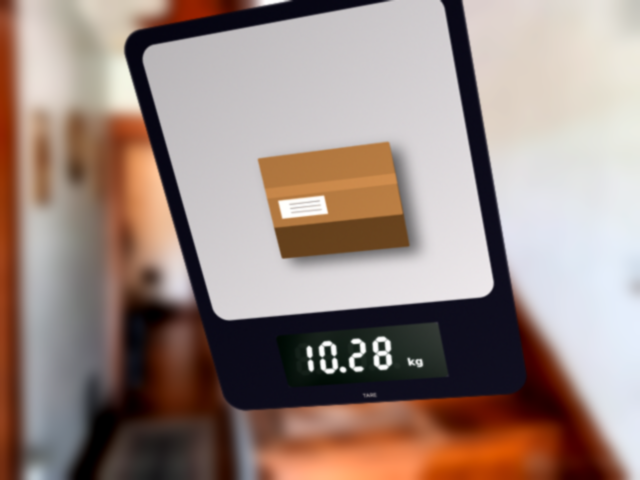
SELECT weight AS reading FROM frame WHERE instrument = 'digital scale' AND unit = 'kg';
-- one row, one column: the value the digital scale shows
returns 10.28 kg
